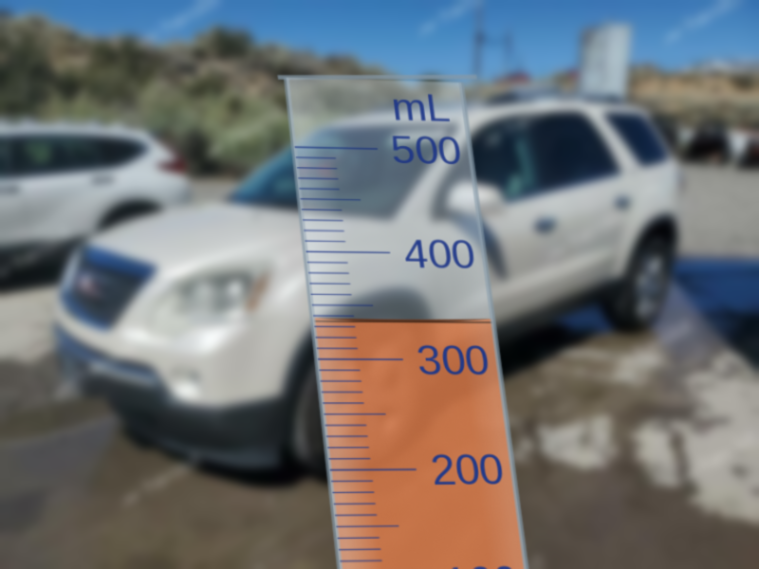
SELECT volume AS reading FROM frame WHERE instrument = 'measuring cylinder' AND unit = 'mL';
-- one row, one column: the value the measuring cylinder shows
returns 335 mL
